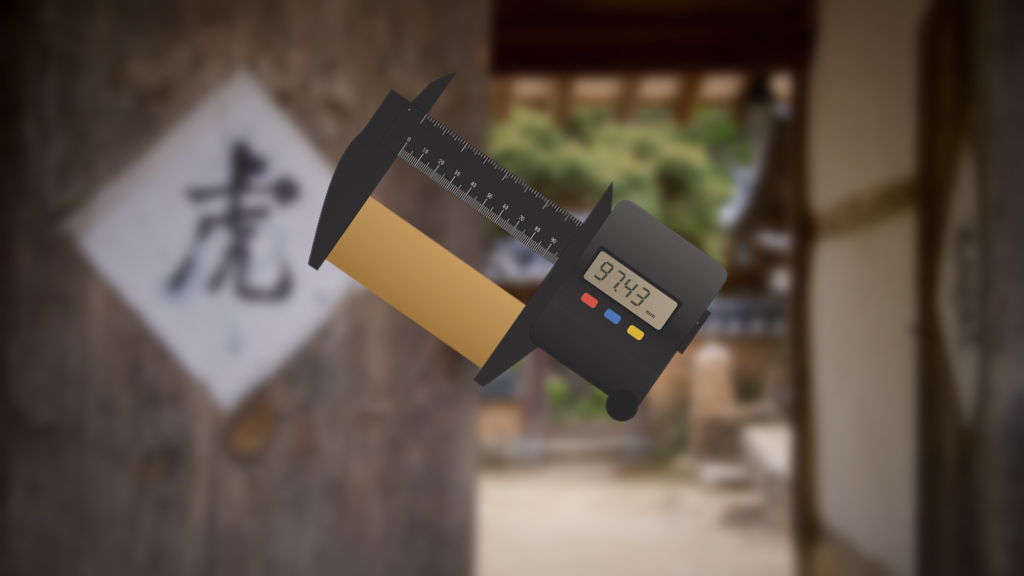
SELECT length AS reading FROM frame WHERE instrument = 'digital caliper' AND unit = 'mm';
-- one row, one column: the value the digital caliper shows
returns 97.43 mm
